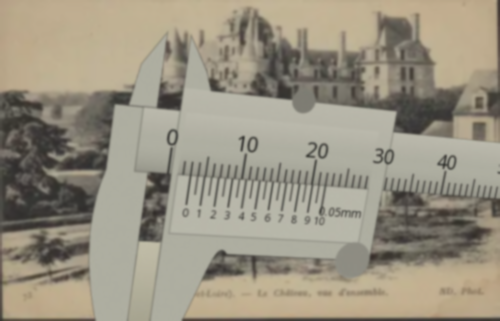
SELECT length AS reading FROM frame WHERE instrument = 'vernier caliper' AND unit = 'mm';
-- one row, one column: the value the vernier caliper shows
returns 3.0 mm
